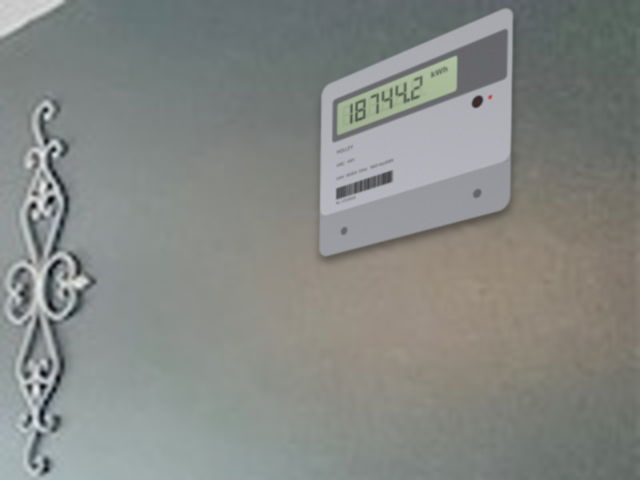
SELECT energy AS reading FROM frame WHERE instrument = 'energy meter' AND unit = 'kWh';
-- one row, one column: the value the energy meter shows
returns 18744.2 kWh
